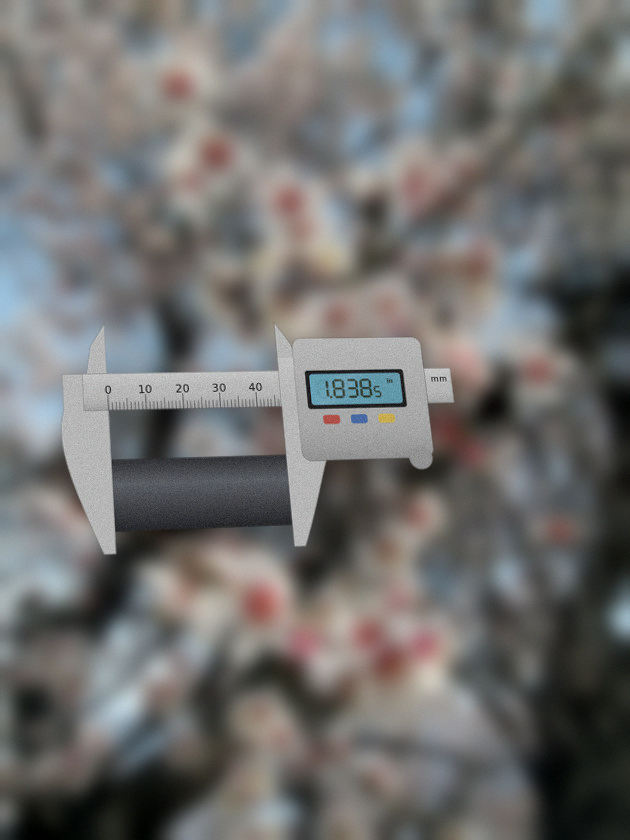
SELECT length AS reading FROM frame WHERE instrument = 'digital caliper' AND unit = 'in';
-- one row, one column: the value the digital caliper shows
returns 1.8385 in
